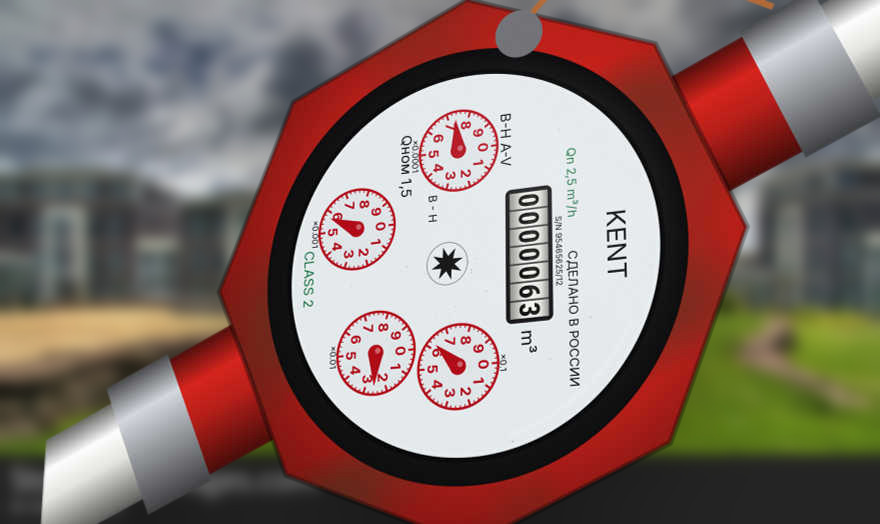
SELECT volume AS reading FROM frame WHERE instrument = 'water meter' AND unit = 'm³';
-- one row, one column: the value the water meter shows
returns 63.6257 m³
